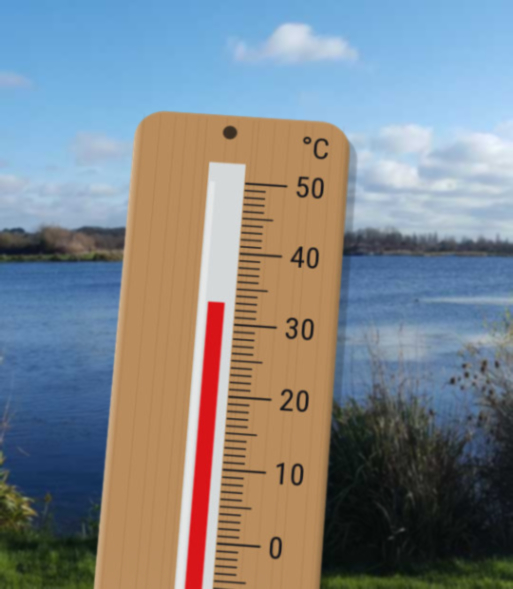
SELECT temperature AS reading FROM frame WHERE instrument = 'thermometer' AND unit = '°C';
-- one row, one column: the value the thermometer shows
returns 33 °C
